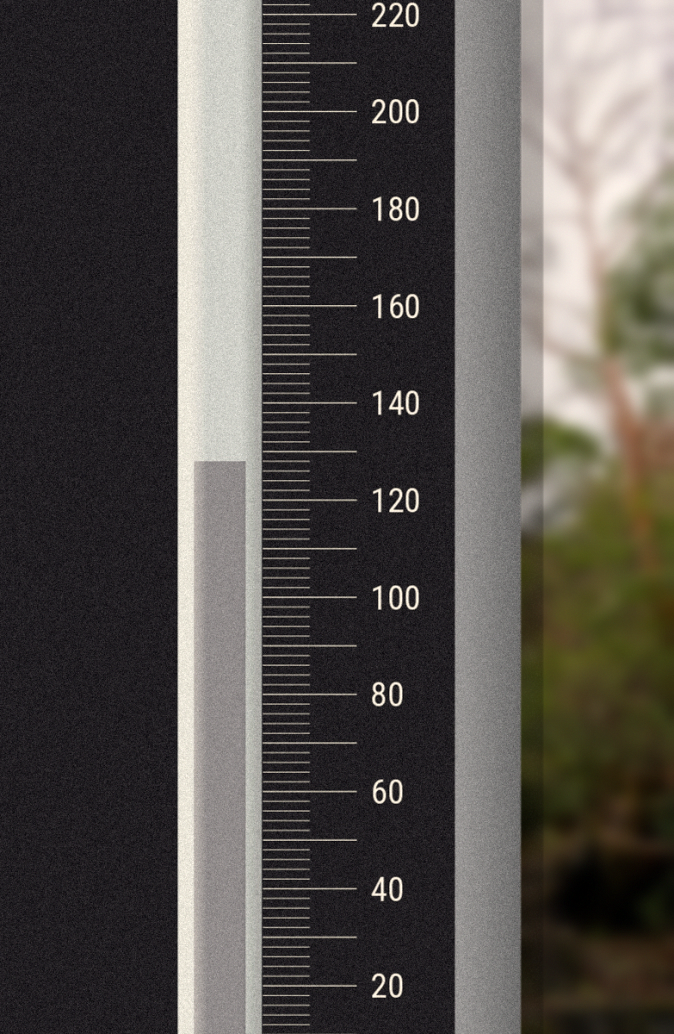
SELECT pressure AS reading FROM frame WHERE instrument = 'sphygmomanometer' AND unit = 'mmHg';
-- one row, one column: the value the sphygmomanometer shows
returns 128 mmHg
